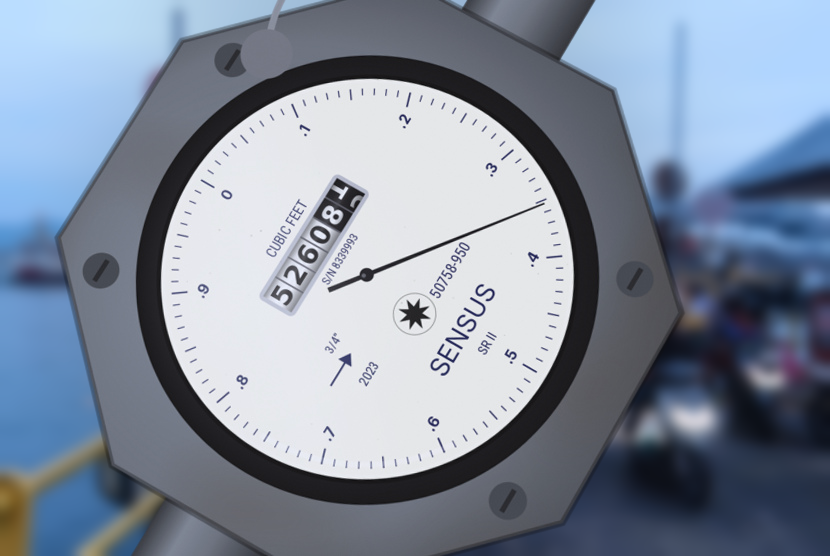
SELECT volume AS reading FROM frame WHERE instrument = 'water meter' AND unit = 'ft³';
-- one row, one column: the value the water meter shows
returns 526081.35 ft³
